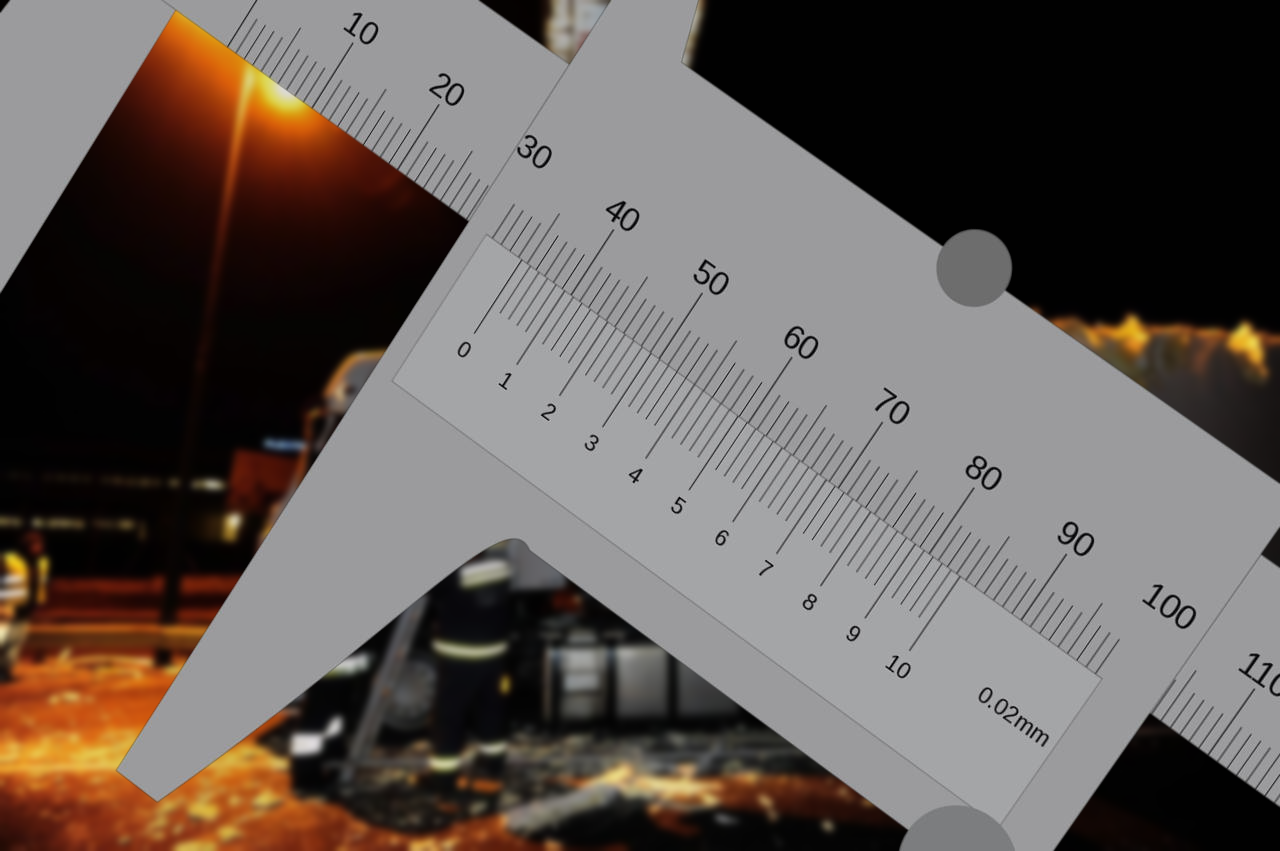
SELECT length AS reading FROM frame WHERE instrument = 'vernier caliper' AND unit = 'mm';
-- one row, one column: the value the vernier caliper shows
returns 34.4 mm
